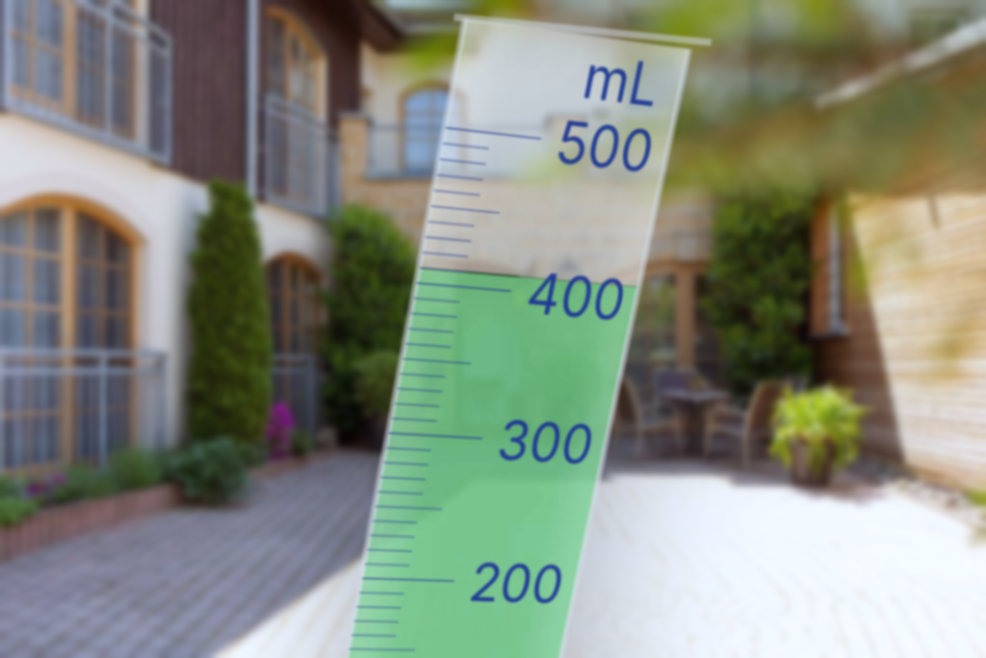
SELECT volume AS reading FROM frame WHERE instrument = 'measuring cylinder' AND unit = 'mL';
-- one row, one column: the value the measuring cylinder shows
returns 410 mL
